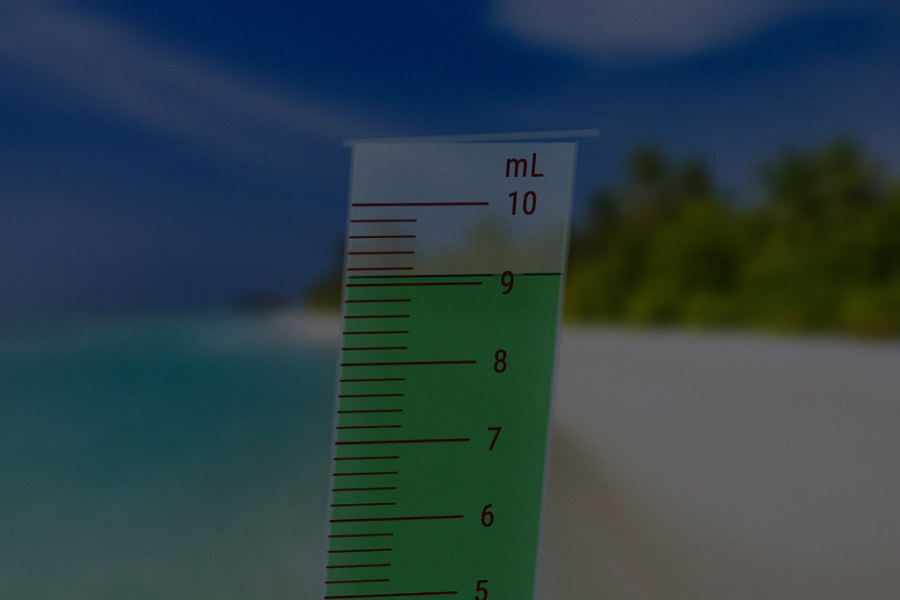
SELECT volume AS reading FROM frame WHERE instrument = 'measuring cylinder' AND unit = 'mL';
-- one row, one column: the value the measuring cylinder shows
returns 9.1 mL
